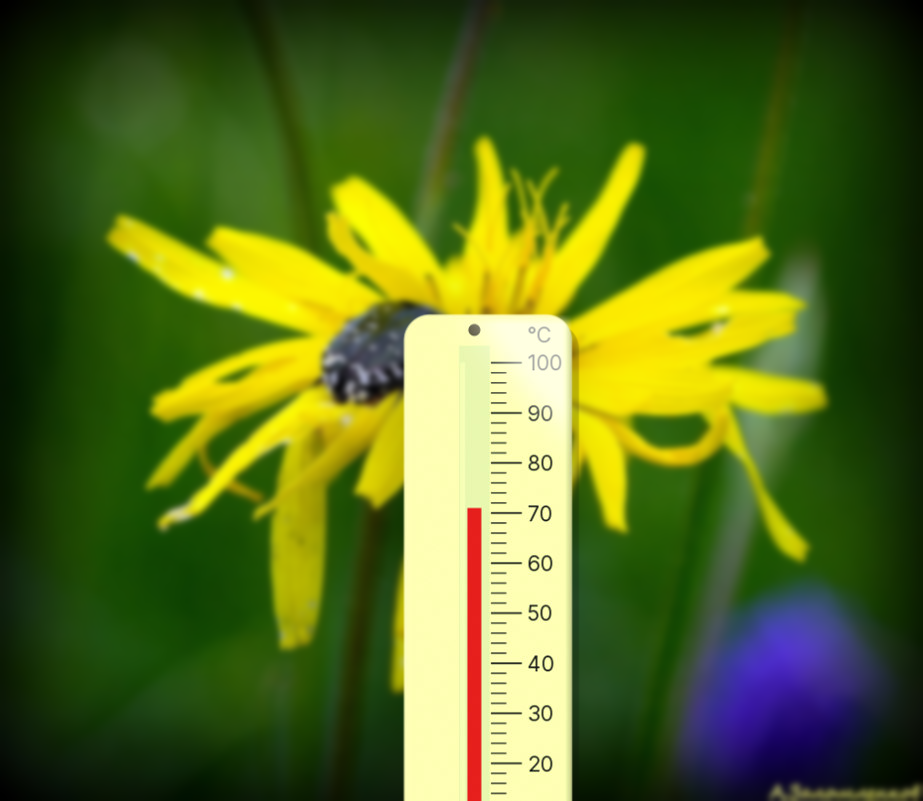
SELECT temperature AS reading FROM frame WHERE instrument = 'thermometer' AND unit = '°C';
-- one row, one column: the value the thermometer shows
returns 71 °C
